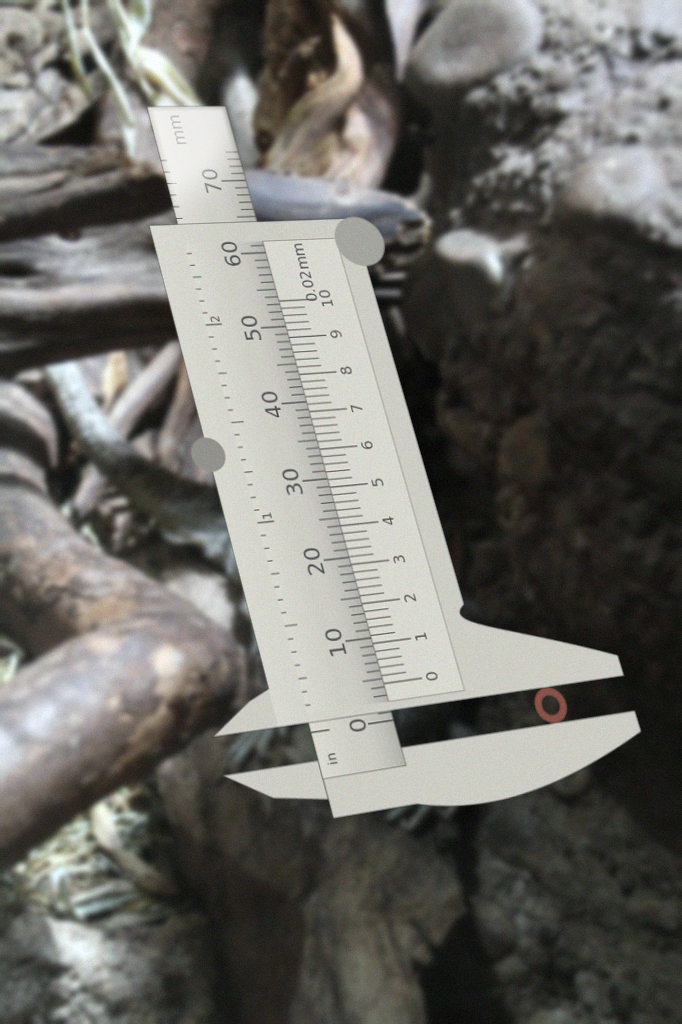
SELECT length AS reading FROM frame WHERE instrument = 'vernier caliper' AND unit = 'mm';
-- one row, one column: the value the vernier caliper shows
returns 4.4 mm
